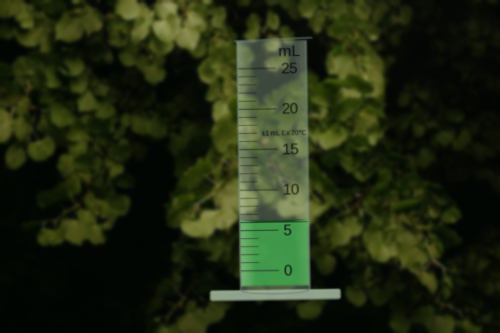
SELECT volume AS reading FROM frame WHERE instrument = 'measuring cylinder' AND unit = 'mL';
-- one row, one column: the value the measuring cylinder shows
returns 6 mL
